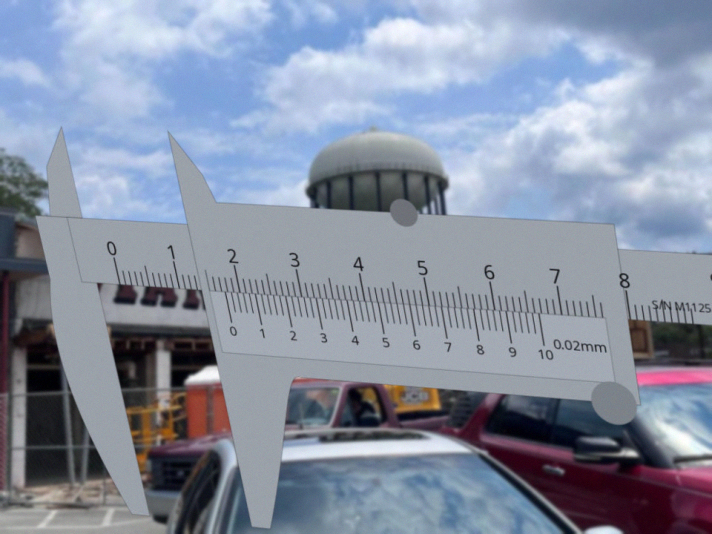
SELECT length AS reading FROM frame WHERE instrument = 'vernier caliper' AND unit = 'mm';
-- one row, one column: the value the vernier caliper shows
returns 17.6 mm
